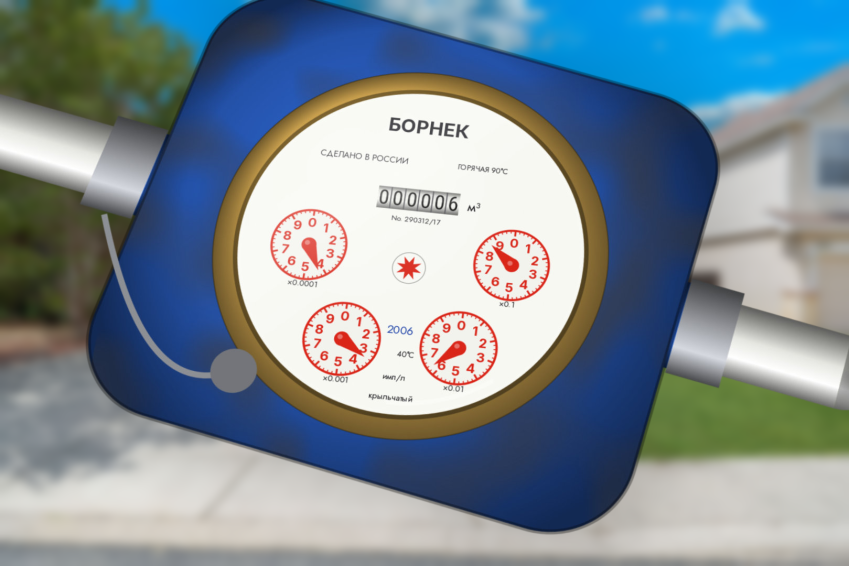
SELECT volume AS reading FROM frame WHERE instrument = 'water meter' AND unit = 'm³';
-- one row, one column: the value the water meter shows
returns 6.8634 m³
